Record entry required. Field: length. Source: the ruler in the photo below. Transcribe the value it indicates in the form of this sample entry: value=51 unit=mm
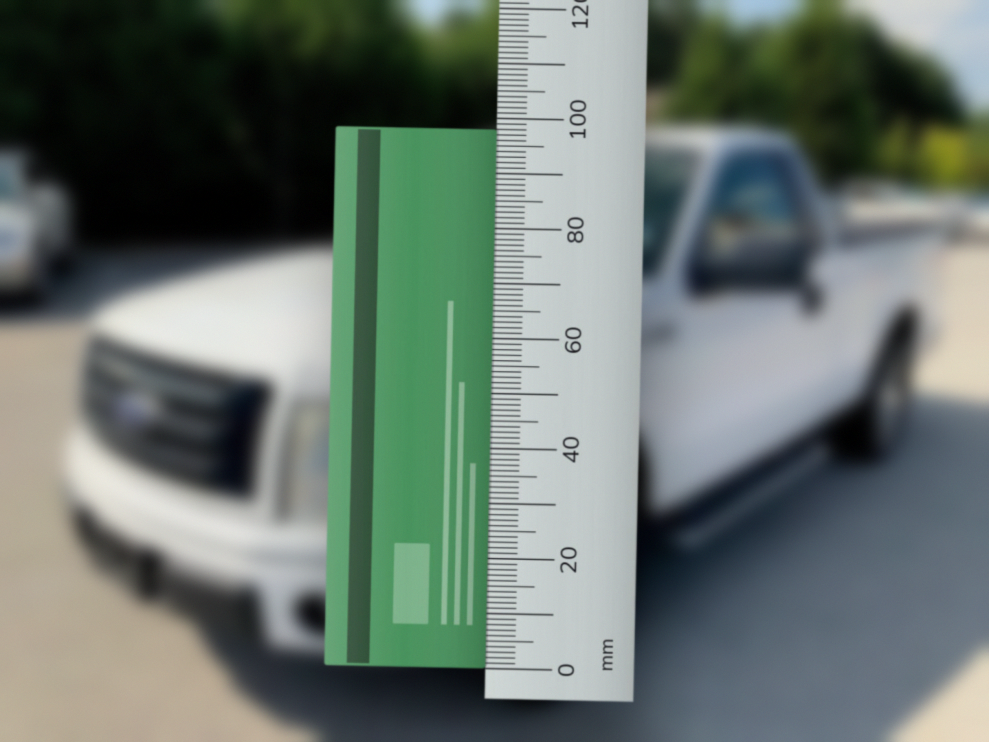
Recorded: value=98 unit=mm
